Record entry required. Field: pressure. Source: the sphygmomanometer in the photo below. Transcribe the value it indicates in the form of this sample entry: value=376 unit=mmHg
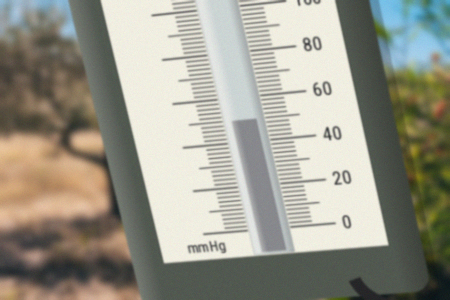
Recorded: value=50 unit=mmHg
